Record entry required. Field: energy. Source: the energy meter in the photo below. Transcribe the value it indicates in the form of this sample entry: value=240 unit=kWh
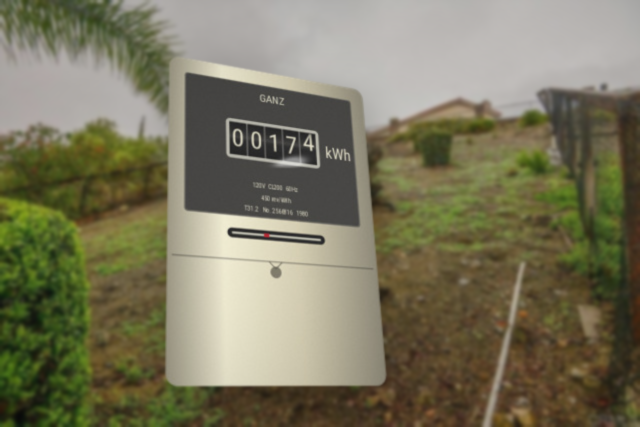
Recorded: value=174 unit=kWh
